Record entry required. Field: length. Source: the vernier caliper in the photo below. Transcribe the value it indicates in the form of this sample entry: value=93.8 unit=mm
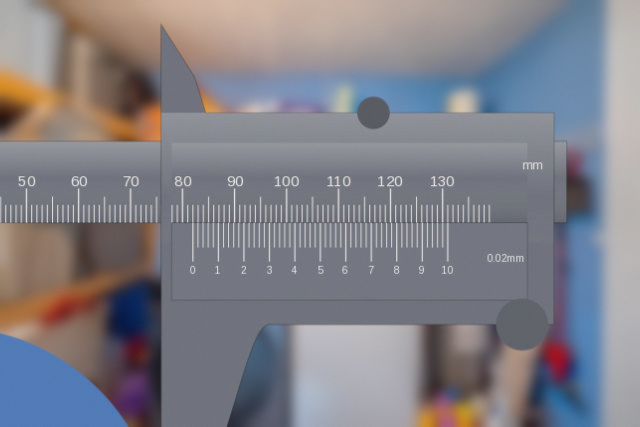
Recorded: value=82.0 unit=mm
